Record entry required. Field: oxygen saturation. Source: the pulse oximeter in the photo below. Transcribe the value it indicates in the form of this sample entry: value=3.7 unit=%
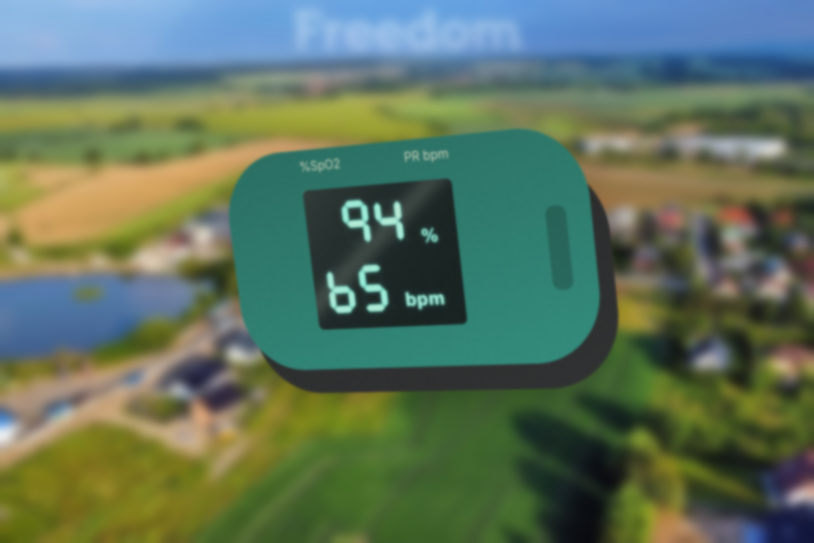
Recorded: value=94 unit=%
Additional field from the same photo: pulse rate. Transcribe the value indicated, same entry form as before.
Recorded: value=65 unit=bpm
